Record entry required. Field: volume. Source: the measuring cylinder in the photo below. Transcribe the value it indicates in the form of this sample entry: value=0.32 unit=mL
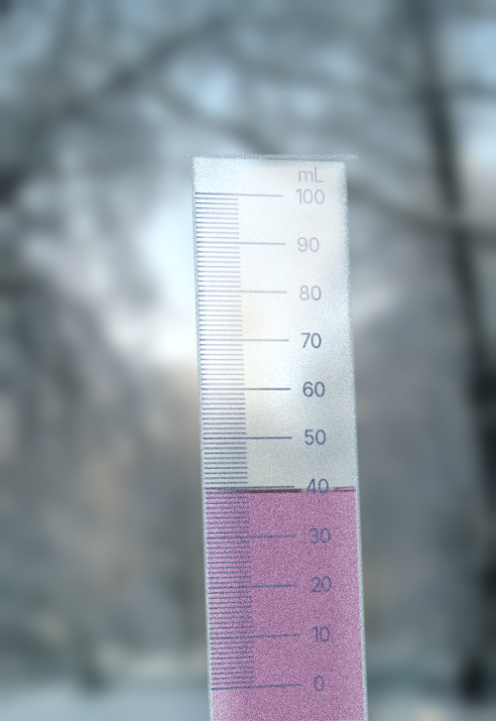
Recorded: value=39 unit=mL
